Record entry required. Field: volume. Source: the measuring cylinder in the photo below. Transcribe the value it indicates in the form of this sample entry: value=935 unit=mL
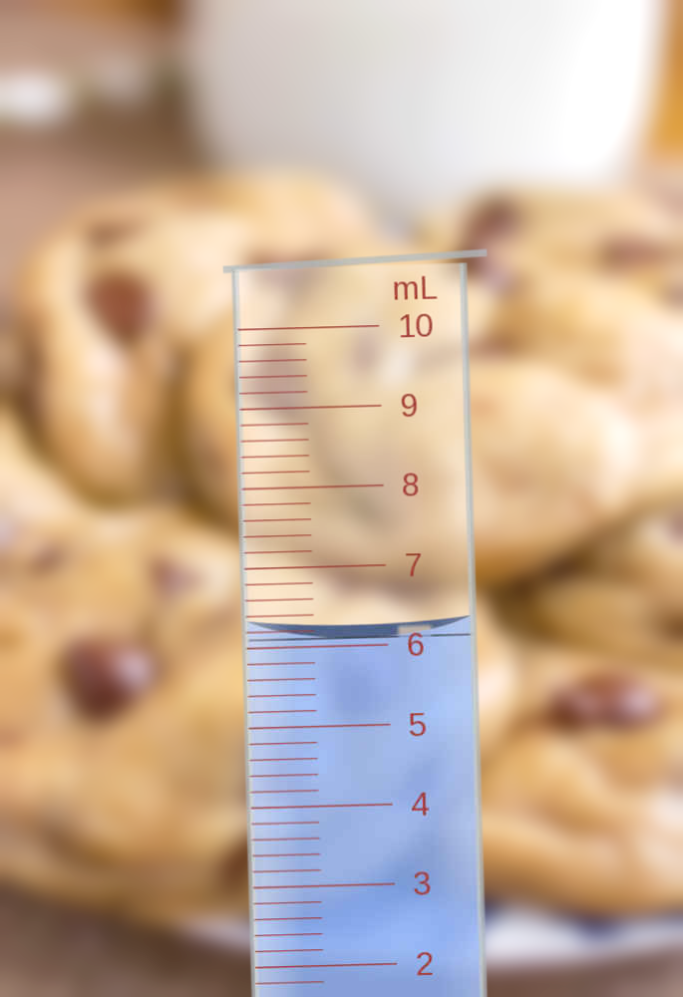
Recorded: value=6.1 unit=mL
